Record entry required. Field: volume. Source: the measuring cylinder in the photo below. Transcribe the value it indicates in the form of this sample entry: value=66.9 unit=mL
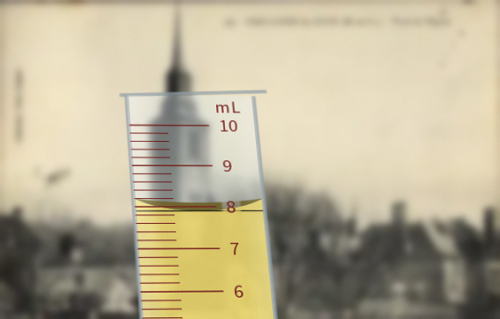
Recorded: value=7.9 unit=mL
